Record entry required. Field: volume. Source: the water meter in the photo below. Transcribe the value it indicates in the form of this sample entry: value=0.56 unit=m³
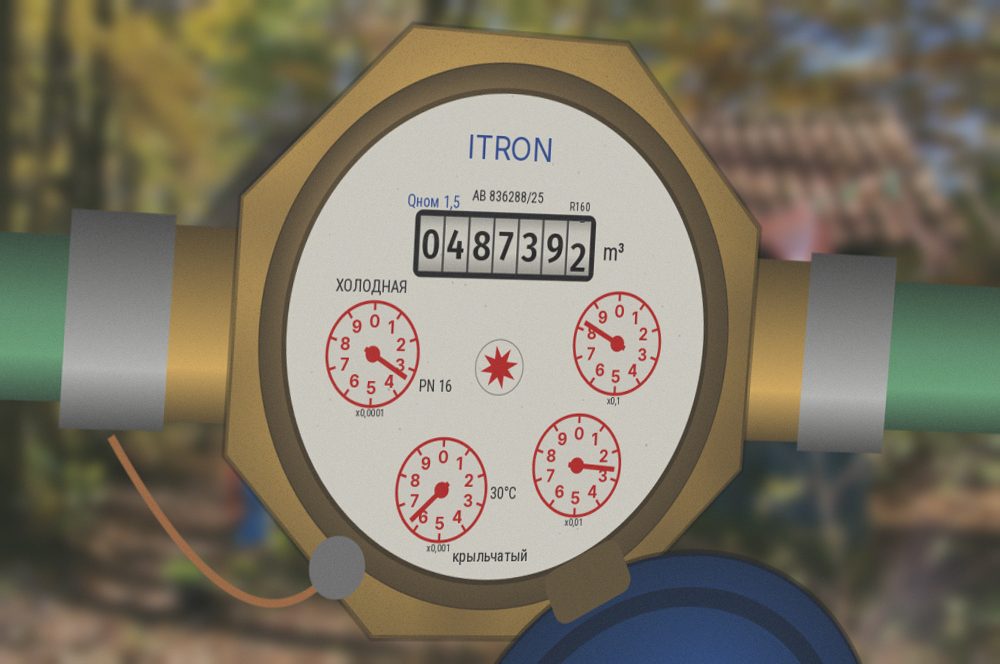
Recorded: value=487391.8263 unit=m³
